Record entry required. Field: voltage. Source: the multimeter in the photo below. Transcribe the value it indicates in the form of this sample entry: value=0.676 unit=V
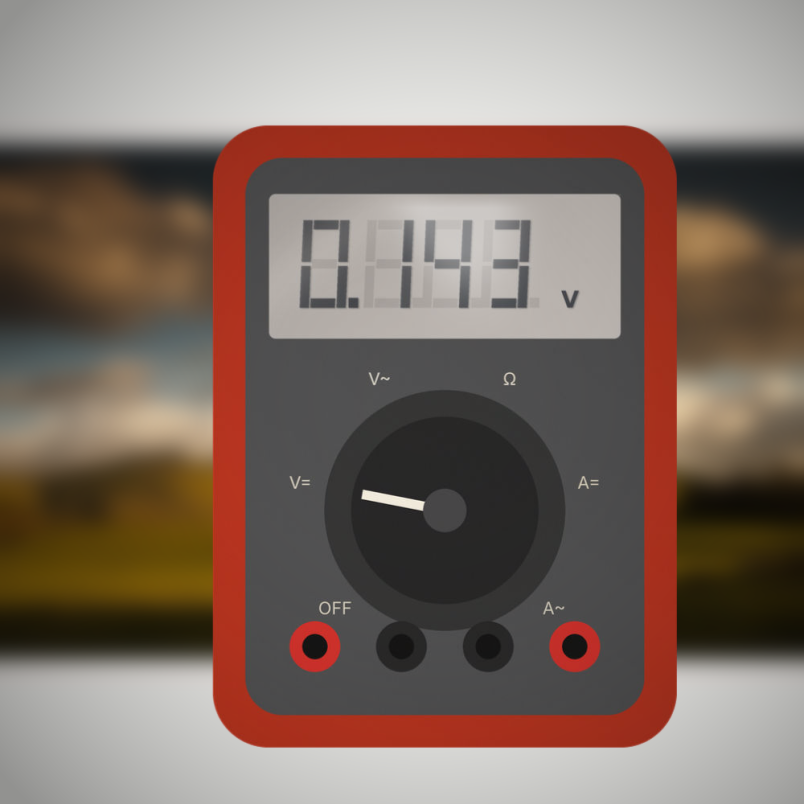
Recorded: value=0.143 unit=V
